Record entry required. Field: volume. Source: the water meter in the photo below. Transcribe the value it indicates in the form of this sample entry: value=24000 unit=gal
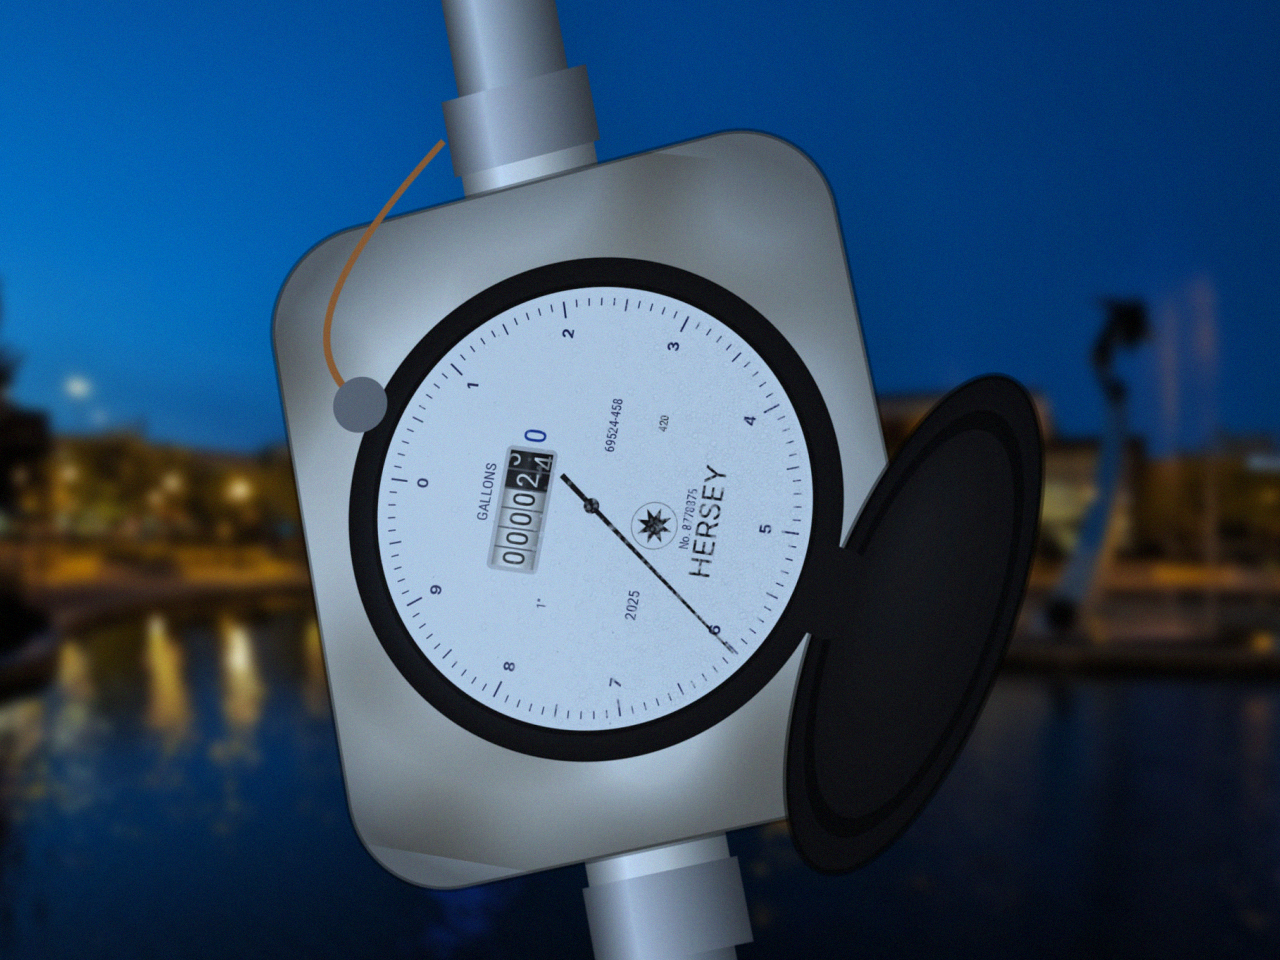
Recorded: value=236.0 unit=gal
